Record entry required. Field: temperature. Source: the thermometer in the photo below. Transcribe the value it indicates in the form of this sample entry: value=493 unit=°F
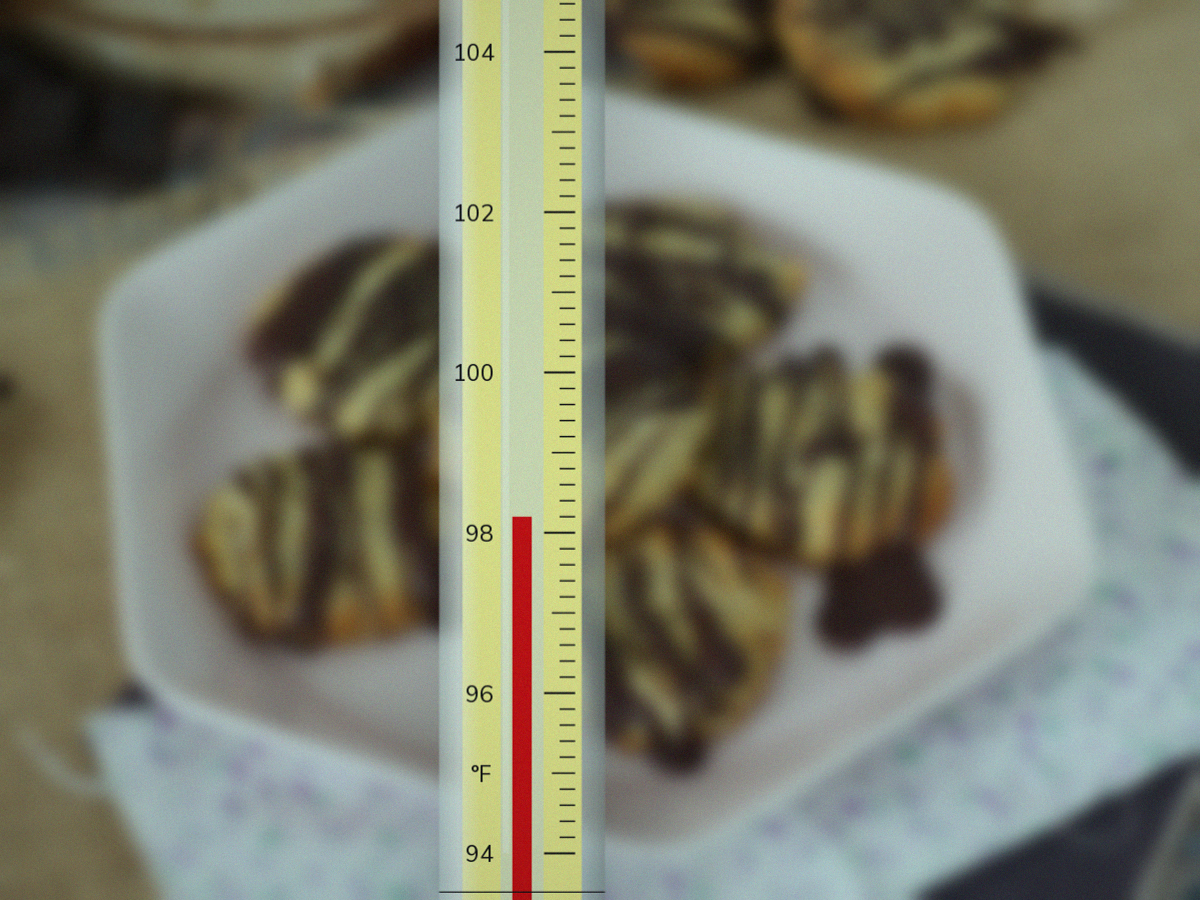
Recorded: value=98.2 unit=°F
